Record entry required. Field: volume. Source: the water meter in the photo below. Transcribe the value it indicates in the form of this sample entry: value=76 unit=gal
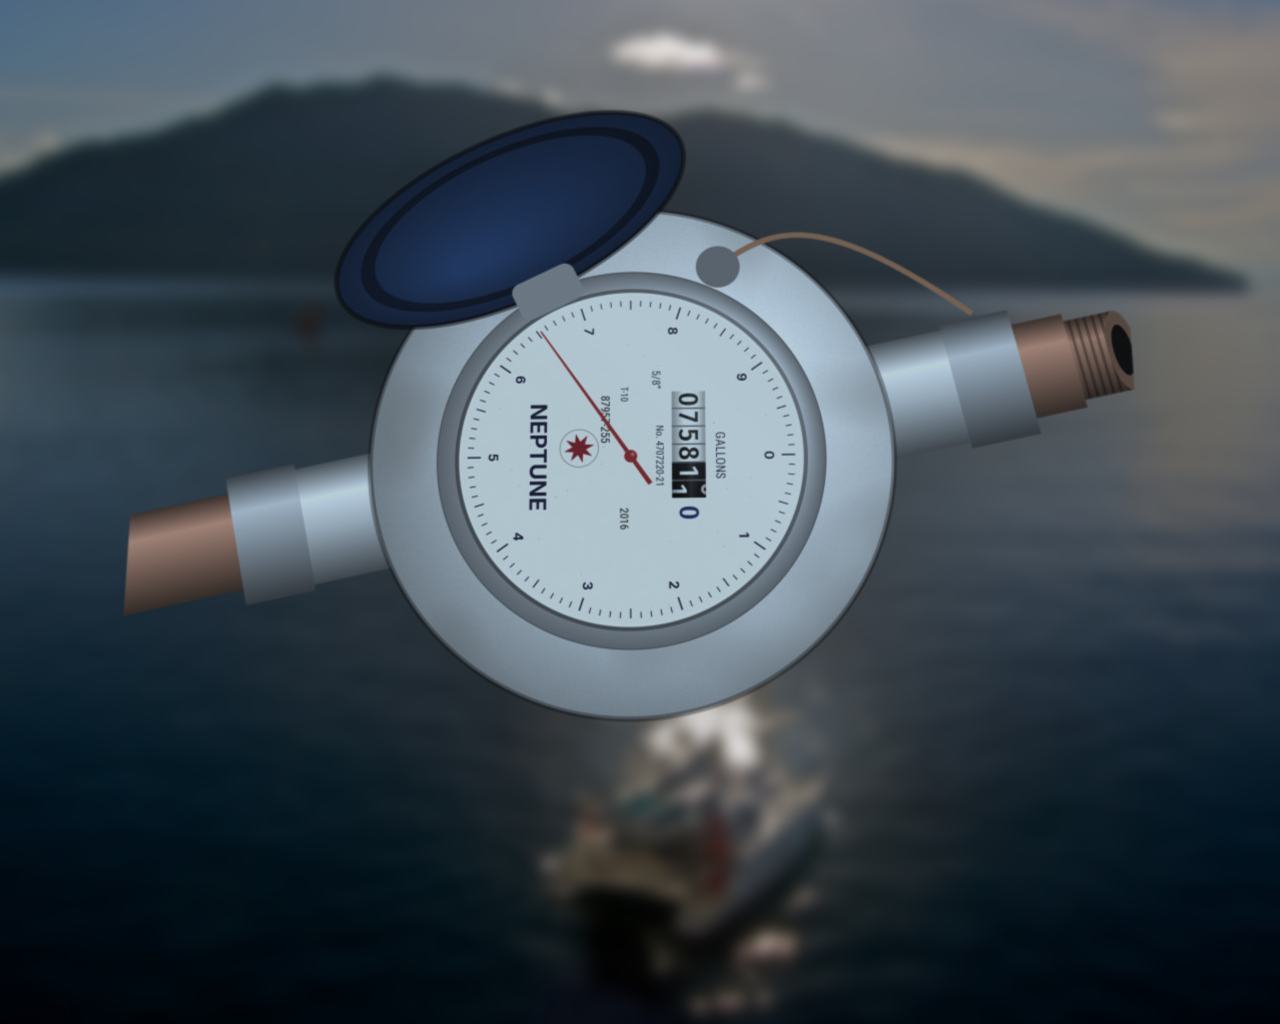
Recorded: value=758106.5 unit=gal
